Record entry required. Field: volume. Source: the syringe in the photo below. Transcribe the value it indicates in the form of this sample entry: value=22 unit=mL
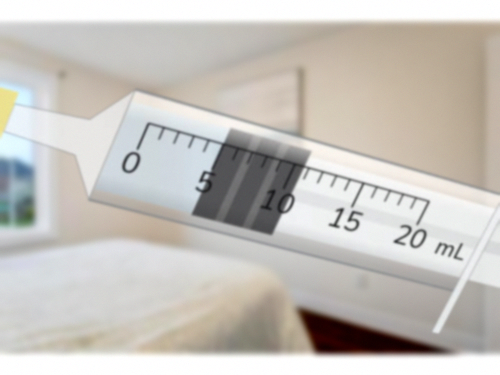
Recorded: value=5 unit=mL
